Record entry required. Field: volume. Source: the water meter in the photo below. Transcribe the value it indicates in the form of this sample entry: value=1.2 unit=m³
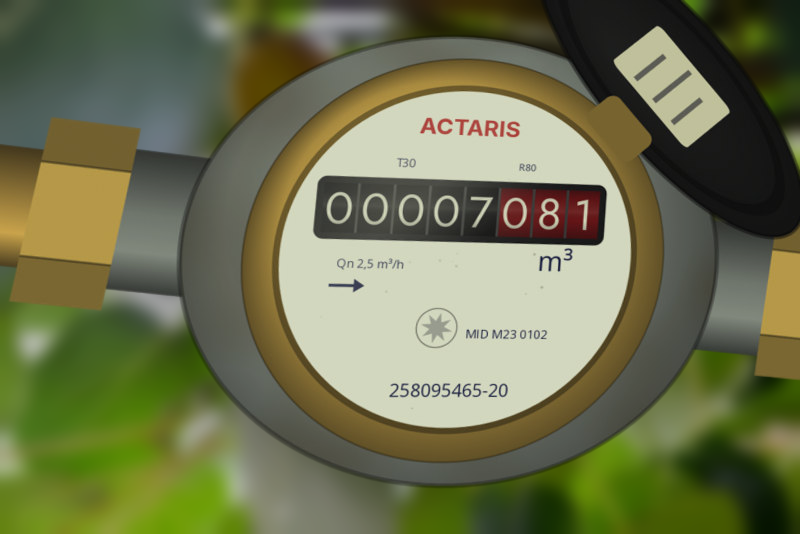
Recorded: value=7.081 unit=m³
